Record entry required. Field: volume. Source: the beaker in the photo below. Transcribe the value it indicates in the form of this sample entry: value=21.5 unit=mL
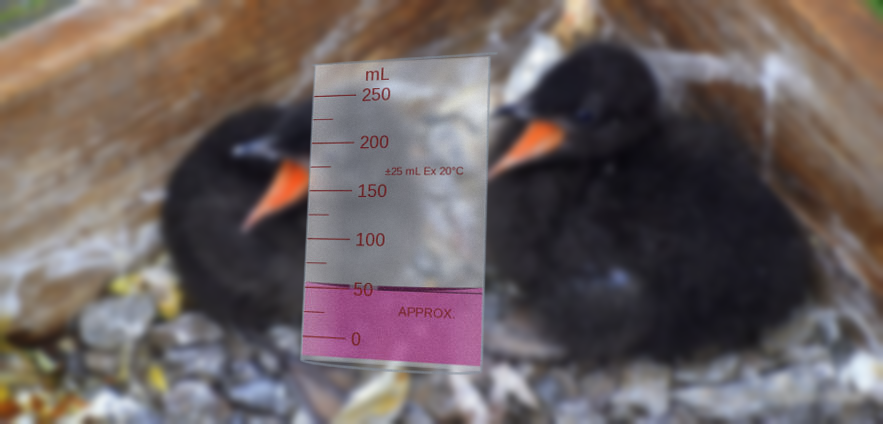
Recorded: value=50 unit=mL
